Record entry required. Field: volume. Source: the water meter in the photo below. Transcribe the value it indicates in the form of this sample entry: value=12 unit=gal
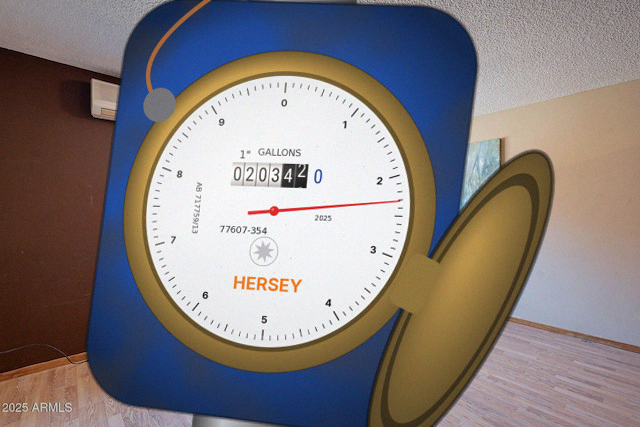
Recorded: value=203422.3 unit=gal
